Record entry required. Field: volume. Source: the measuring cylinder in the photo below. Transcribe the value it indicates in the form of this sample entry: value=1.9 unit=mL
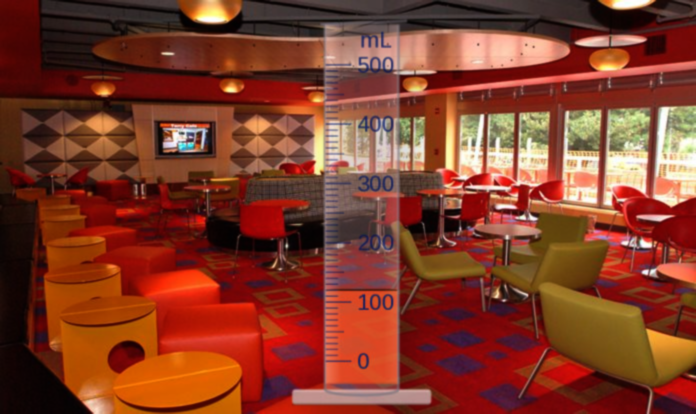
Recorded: value=120 unit=mL
